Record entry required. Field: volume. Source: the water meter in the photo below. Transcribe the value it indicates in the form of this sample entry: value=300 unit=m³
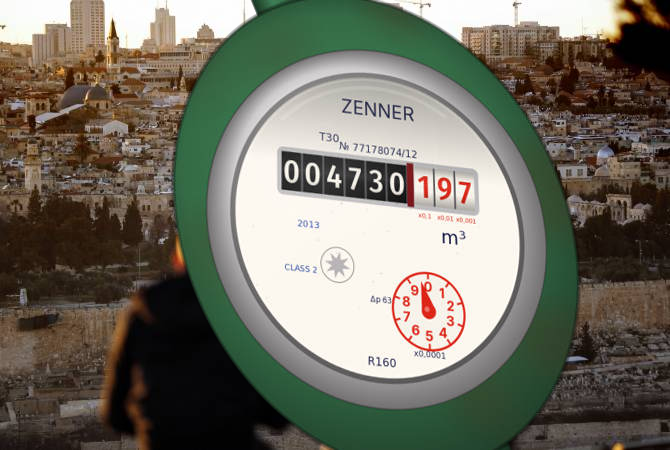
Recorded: value=4730.1969 unit=m³
